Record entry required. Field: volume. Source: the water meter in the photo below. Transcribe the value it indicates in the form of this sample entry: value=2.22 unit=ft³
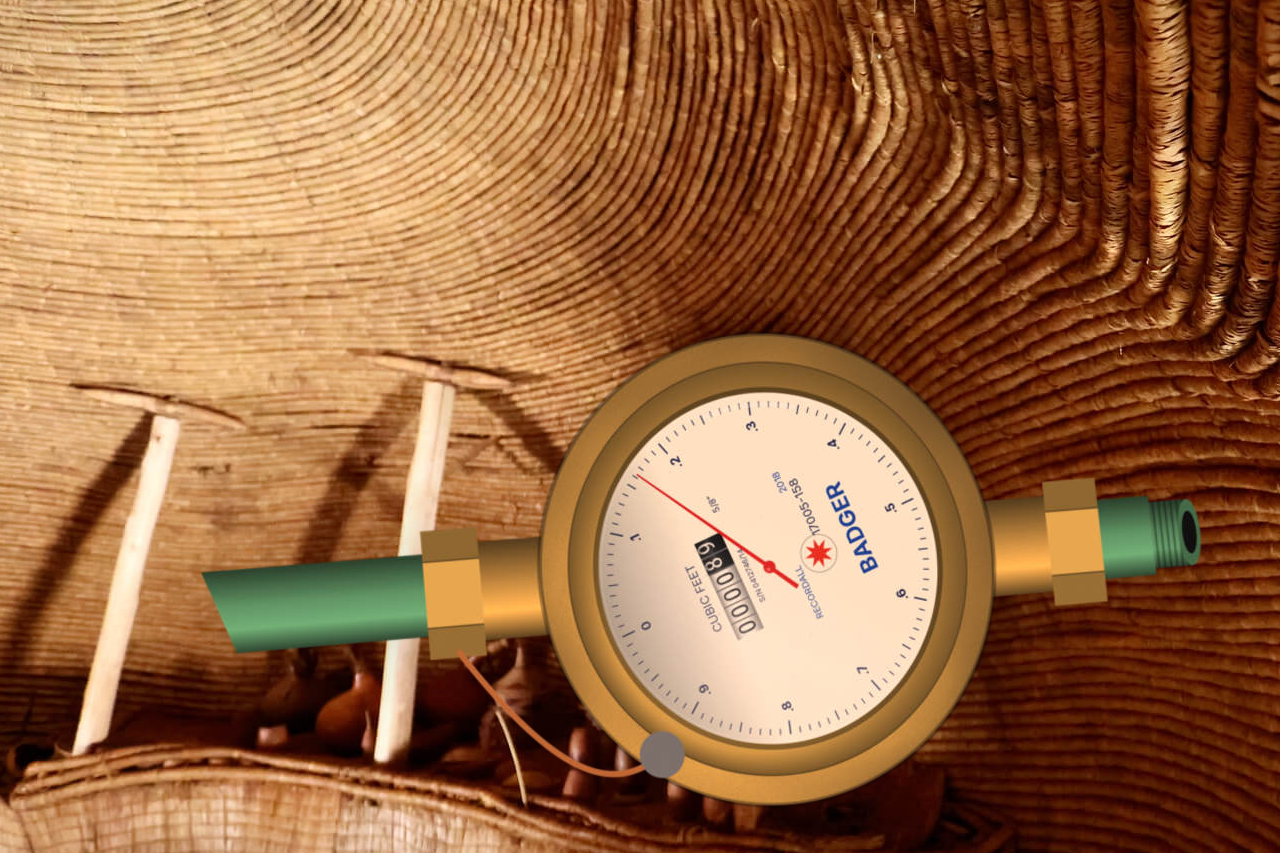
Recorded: value=89.16 unit=ft³
